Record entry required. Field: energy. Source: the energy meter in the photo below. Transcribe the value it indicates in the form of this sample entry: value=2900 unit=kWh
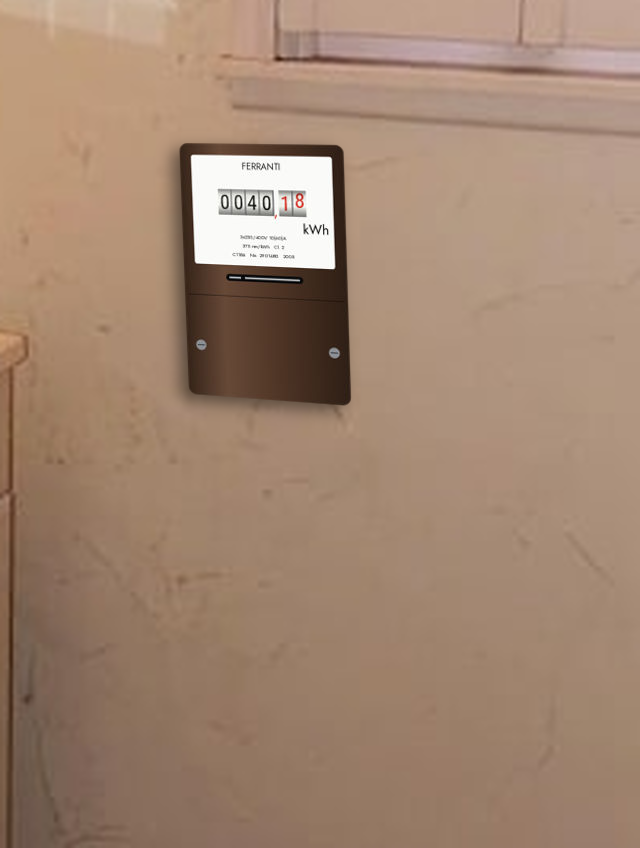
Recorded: value=40.18 unit=kWh
